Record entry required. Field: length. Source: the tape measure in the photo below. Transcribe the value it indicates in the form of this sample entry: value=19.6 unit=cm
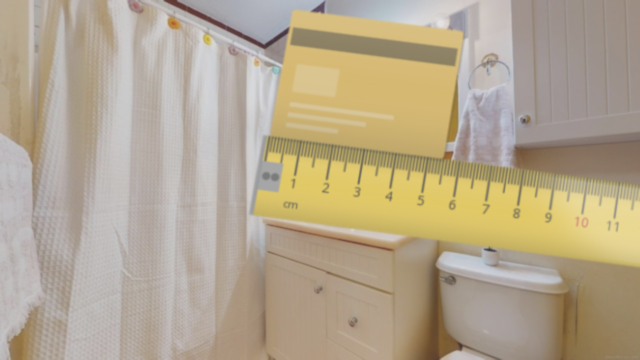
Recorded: value=5.5 unit=cm
